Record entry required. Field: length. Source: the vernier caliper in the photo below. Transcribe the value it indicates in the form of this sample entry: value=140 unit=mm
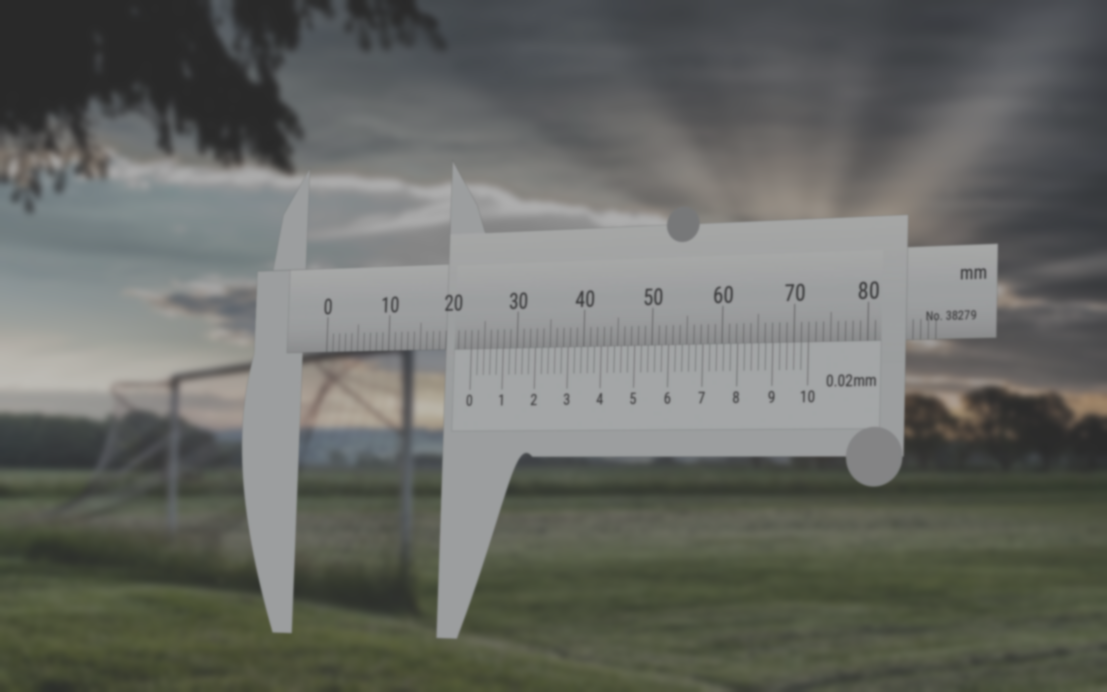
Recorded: value=23.0 unit=mm
